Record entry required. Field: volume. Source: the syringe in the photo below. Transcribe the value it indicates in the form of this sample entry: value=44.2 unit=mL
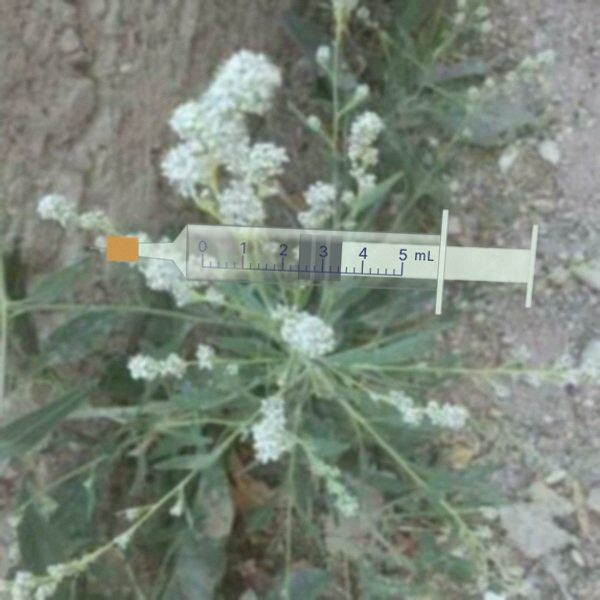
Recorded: value=2.4 unit=mL
